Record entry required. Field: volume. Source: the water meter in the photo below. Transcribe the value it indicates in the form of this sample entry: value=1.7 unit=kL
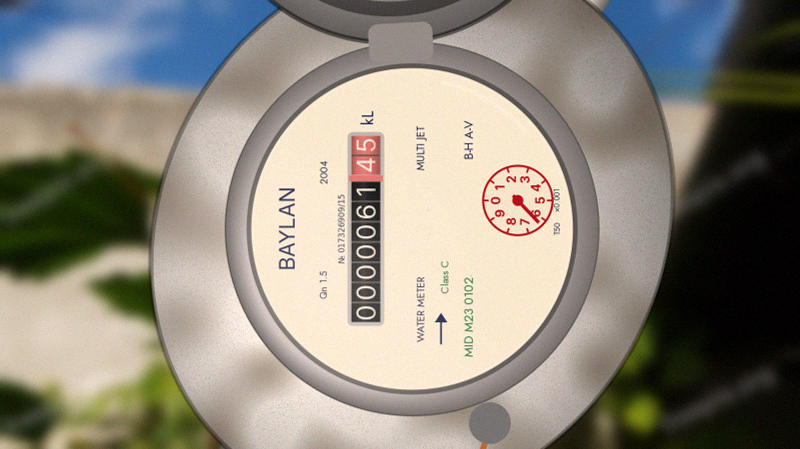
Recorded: value=61.456 unit=kL
